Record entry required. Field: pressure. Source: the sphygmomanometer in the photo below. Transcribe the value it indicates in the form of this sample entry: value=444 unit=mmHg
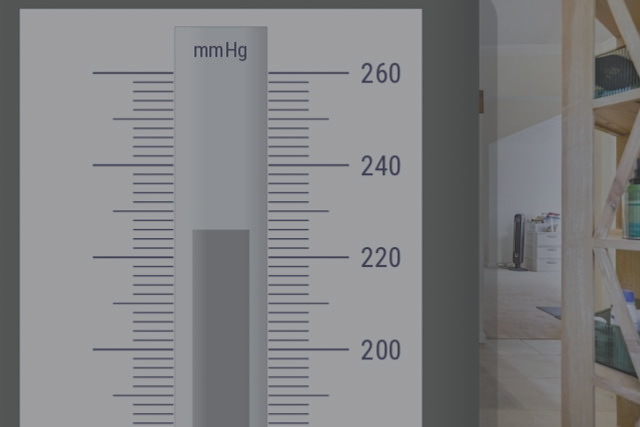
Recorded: value=226 unit=mmHg
